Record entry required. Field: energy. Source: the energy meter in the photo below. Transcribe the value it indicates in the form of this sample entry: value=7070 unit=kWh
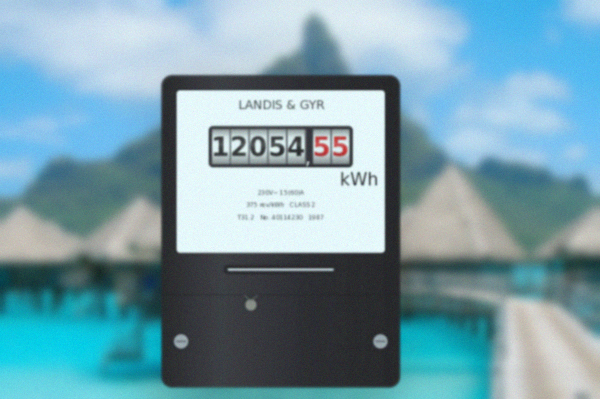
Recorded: value=12054.55 unit=kWh
